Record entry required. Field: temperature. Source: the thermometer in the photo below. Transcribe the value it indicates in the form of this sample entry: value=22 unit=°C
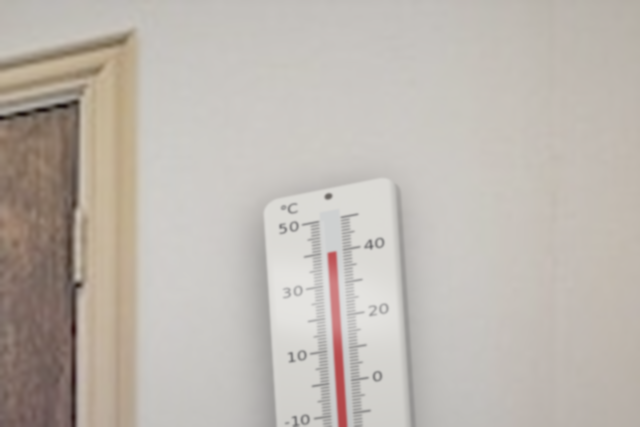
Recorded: value=40 unit=°C
